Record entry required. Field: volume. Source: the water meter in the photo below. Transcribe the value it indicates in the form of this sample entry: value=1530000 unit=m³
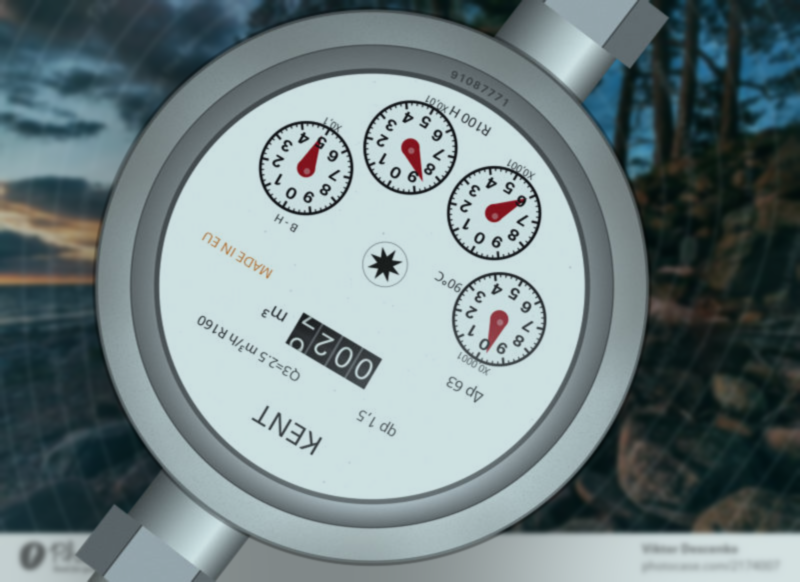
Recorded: value=26.4859 unit=m³
